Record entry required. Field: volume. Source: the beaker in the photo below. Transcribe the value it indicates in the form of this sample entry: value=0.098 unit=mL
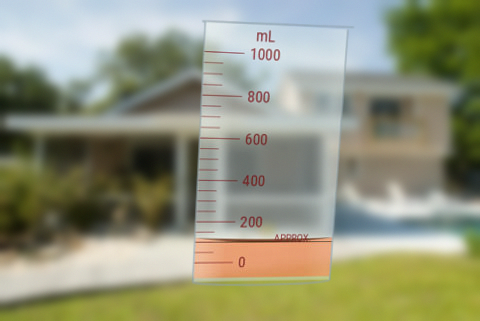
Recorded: value=100 unit=mL
